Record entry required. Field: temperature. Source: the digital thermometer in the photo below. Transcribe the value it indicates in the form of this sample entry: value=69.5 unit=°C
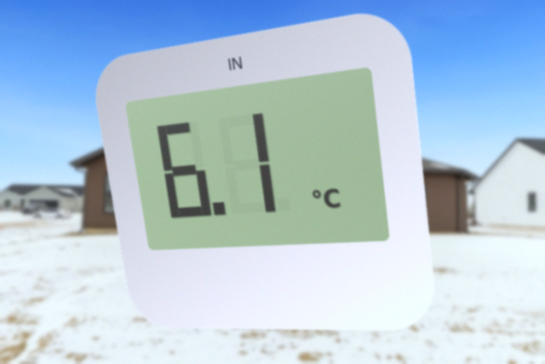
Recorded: value=6.1 unit=°C
